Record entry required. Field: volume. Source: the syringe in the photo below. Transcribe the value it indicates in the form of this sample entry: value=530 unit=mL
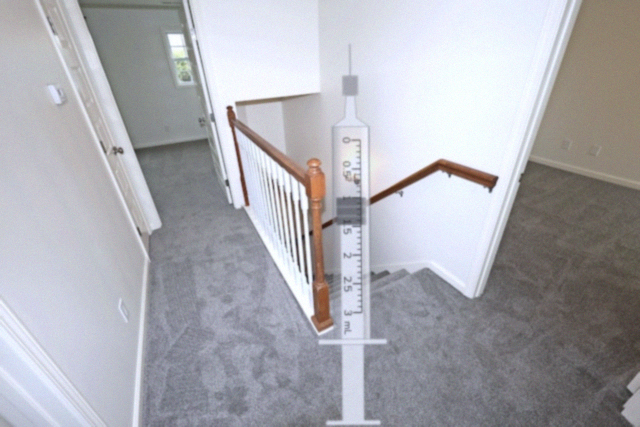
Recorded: value=1 unit=mL
